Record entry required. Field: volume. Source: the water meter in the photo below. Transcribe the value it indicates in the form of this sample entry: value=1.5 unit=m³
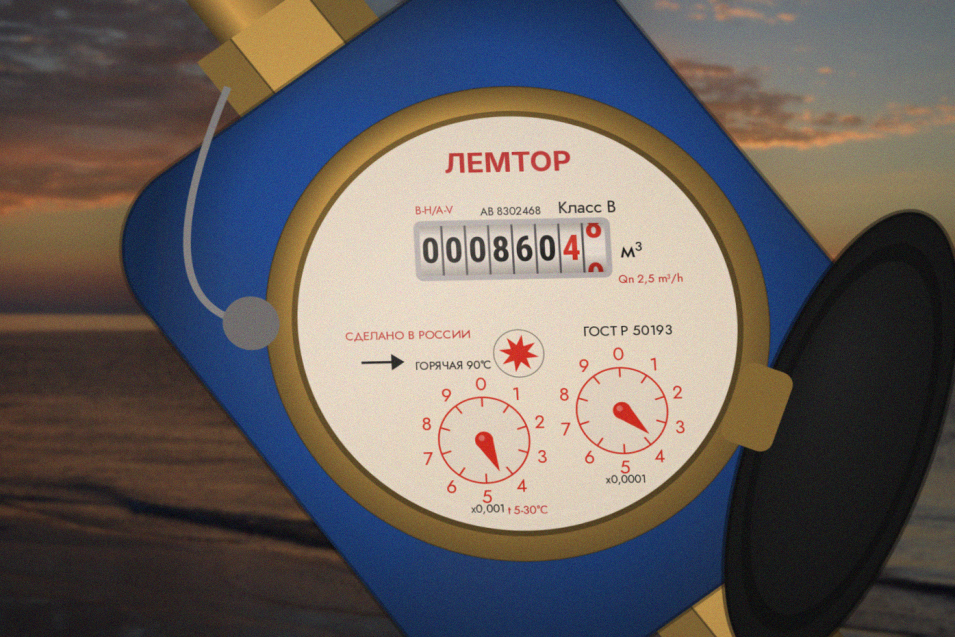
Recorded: value=860.4843 unit=m³
